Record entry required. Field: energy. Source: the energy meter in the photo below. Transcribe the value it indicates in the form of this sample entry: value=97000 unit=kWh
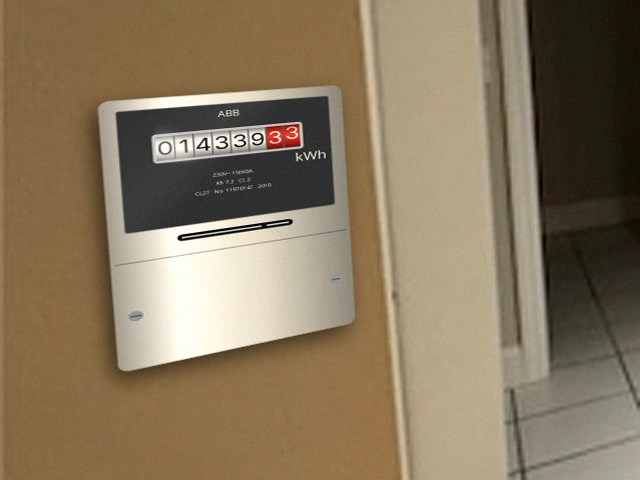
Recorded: value=14339.33 unit=kWh
